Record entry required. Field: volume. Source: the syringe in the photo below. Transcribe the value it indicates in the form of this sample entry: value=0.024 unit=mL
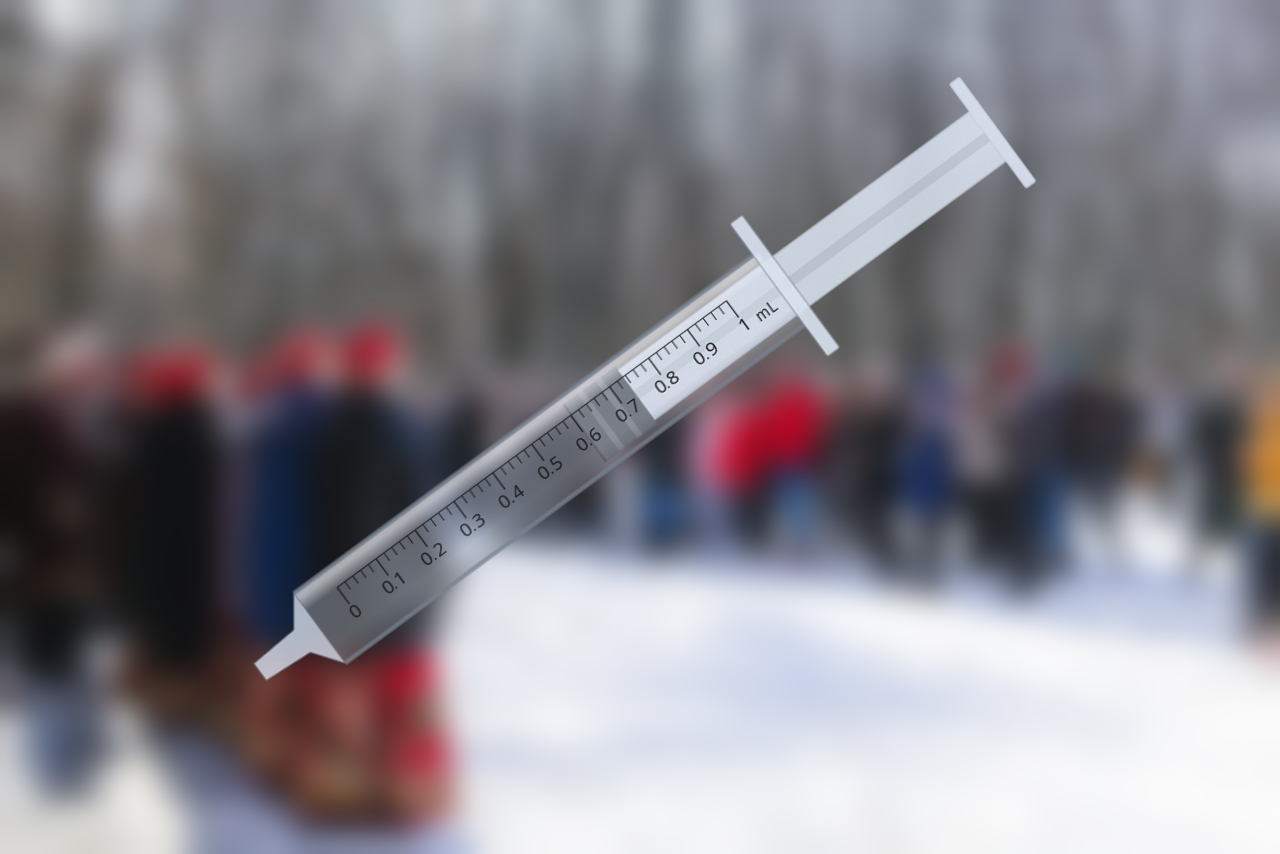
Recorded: value=0.6 unit=mL
